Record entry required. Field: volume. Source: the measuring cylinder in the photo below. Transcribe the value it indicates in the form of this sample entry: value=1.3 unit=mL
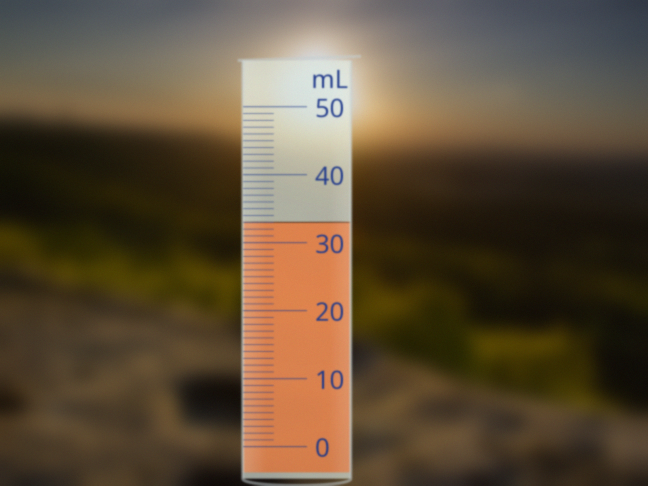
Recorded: value=33 unit=mL
